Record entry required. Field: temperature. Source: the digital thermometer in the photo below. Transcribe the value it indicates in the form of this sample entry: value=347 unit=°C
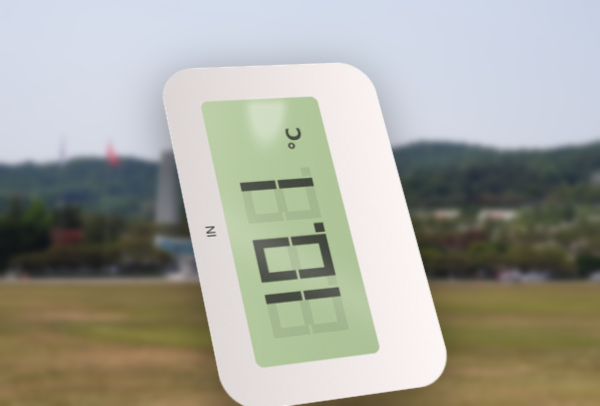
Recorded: value=10.1 unit=°C
